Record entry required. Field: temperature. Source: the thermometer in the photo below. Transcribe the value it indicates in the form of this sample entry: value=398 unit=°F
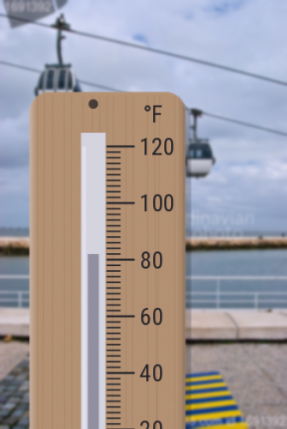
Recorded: value=82 unit=°F
